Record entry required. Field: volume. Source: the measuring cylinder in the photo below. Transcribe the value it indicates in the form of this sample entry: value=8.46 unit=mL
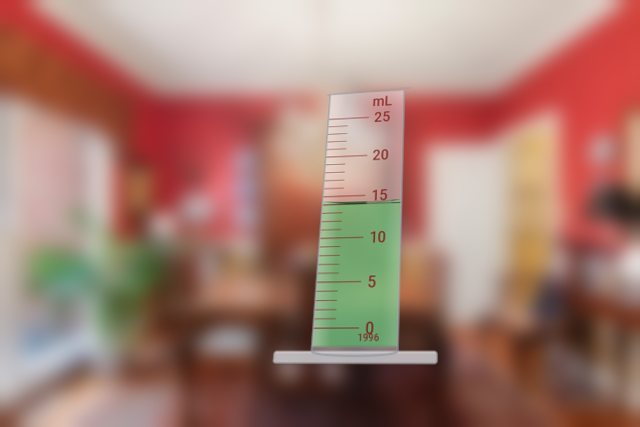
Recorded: value=14 unit=mL
